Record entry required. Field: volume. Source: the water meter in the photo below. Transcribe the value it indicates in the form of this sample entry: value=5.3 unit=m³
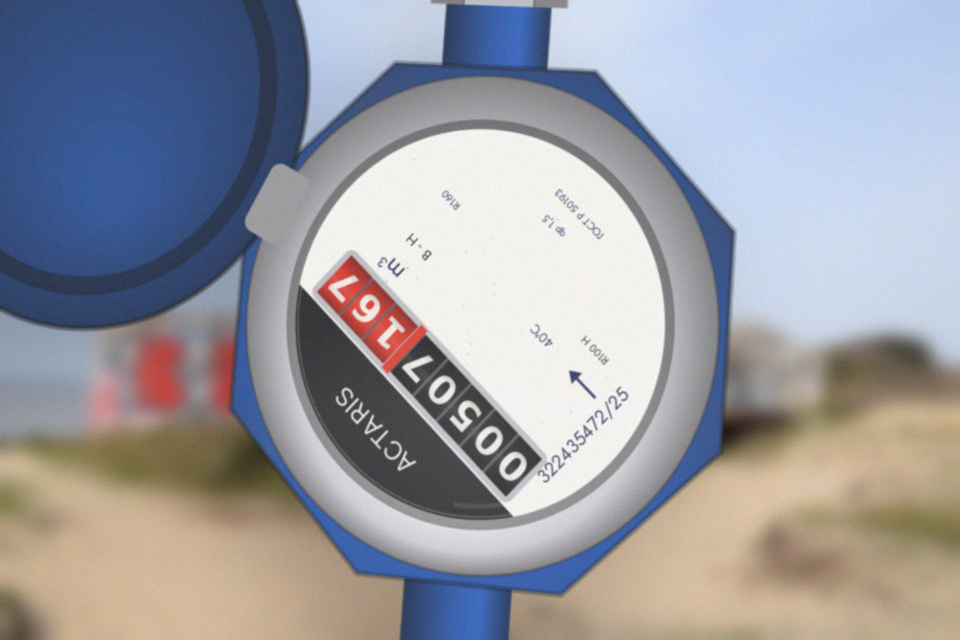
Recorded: value=507.167 unit=m³
